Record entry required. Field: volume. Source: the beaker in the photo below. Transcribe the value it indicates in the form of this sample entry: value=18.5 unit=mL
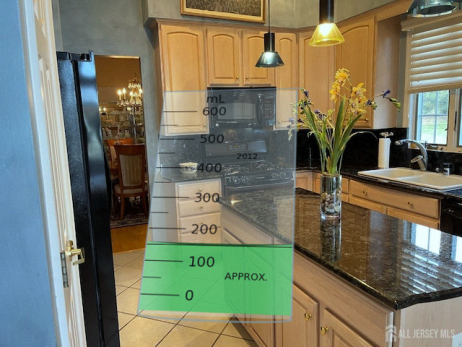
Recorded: value=150 unit=mL
